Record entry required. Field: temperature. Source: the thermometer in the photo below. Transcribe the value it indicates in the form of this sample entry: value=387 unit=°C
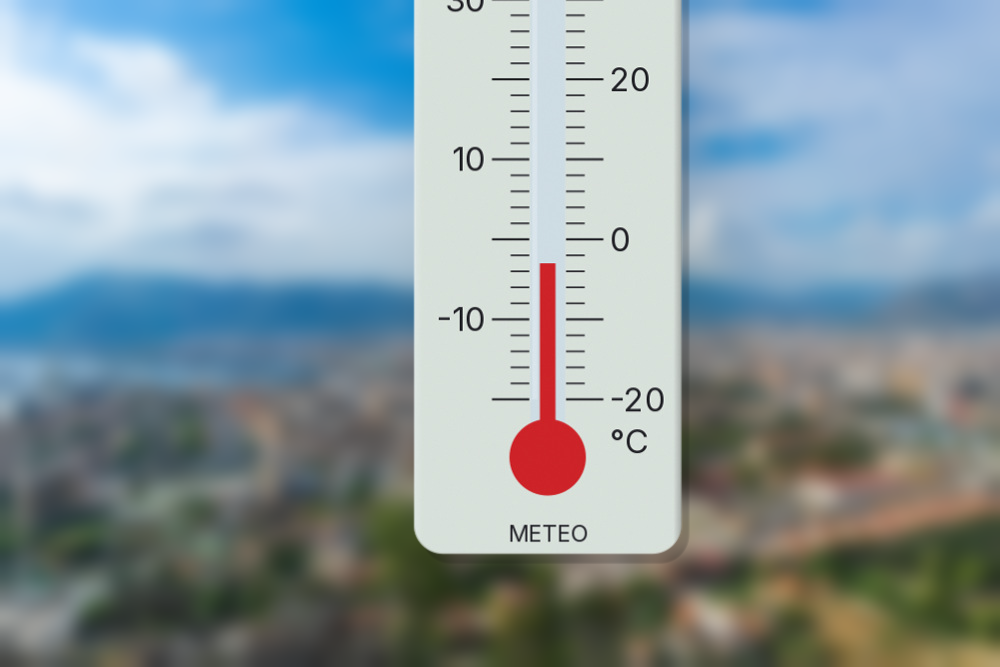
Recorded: value=-3 unit=°C
